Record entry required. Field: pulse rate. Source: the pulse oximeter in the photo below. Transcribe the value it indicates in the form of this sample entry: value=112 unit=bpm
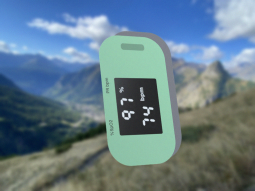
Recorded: value=74 unit=bpm
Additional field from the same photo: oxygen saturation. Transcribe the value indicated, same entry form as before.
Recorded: value=97 unit=%
